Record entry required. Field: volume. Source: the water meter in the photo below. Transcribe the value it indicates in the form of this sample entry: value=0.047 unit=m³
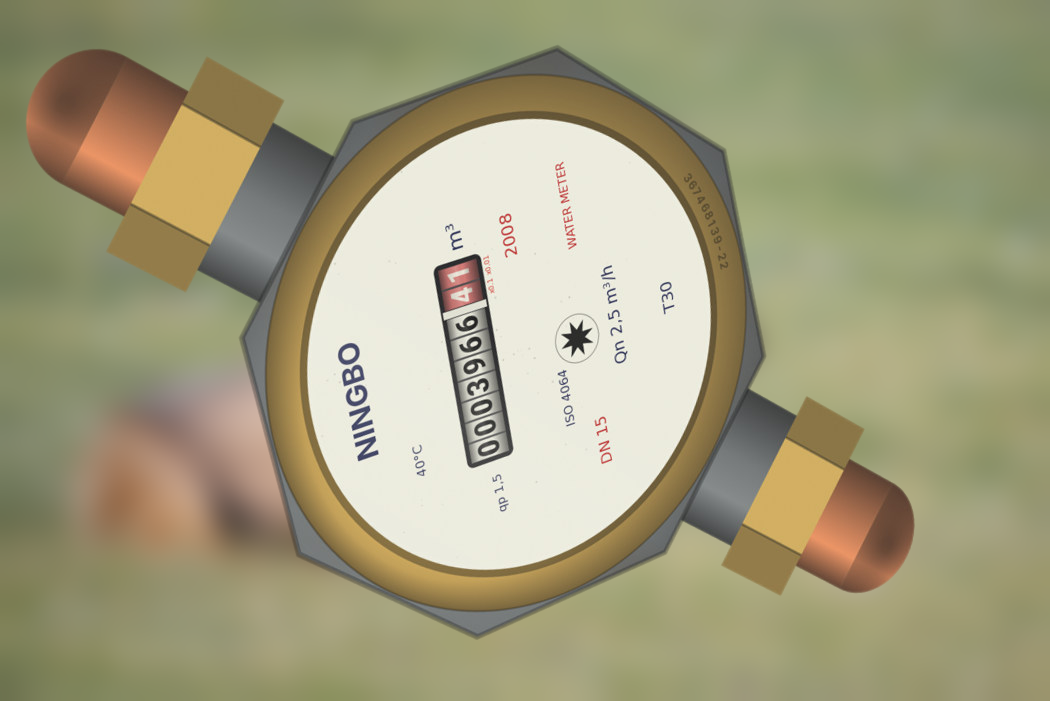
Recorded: value=3966.41 unit=m³
